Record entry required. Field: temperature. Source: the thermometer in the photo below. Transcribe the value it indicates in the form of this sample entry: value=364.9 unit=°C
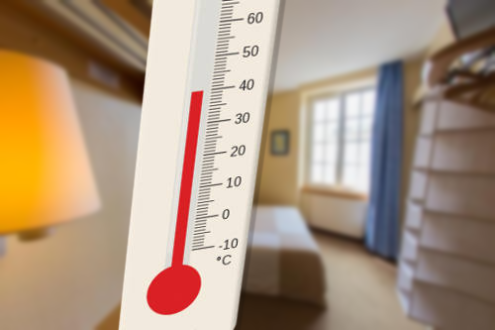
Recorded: value=40 unit=°C
